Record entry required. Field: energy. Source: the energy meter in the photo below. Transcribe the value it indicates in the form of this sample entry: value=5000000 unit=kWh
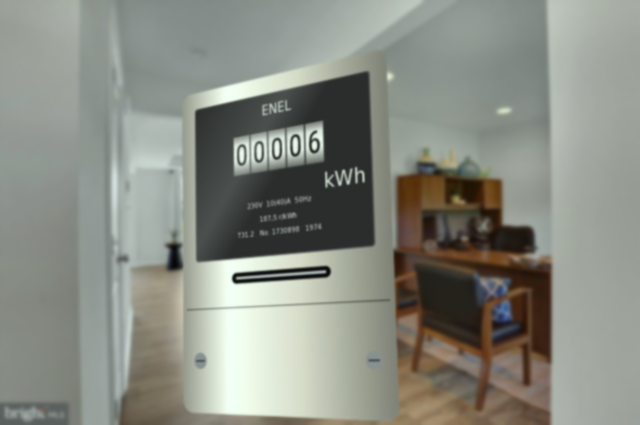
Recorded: value=6 unit=kWh
